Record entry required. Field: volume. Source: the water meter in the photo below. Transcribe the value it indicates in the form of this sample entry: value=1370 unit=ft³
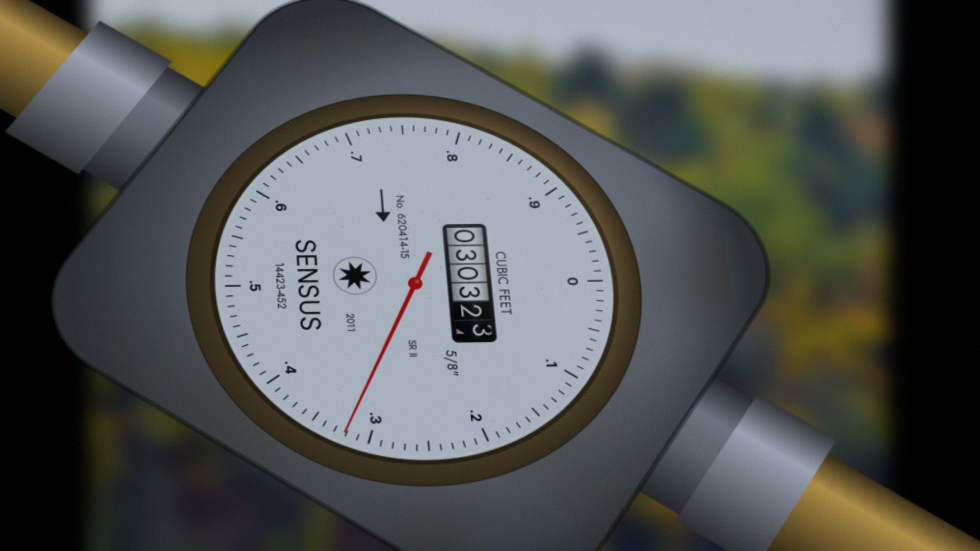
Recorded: value=30323.32 unit=ft³
